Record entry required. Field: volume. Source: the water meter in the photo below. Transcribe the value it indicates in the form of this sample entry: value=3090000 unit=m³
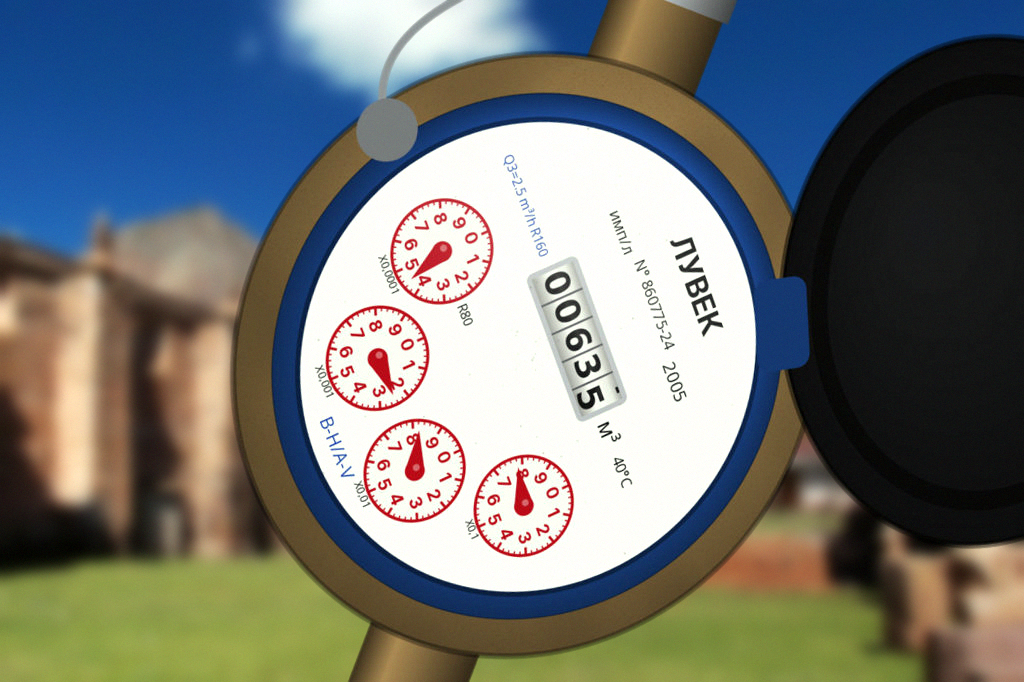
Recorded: value=634.7824 unit=m³
